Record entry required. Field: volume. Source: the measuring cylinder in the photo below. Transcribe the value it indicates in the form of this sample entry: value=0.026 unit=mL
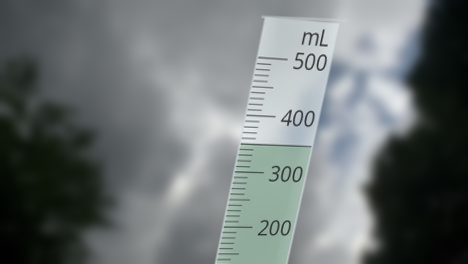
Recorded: value=350 unit=mL
